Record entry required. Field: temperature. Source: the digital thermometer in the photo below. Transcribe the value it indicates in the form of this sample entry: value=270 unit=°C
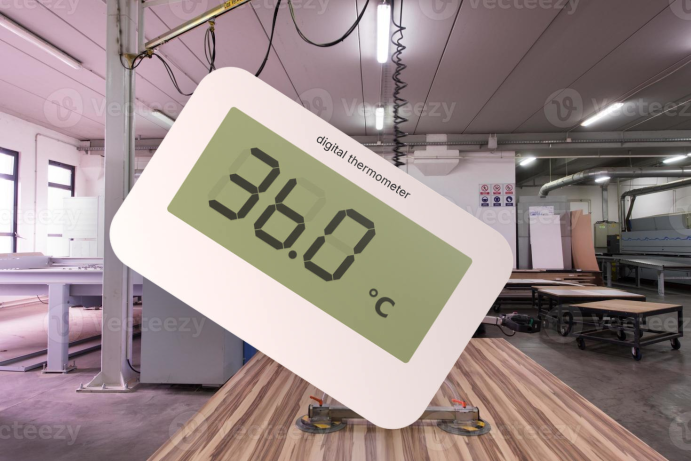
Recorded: value=36.0 unit=°C
